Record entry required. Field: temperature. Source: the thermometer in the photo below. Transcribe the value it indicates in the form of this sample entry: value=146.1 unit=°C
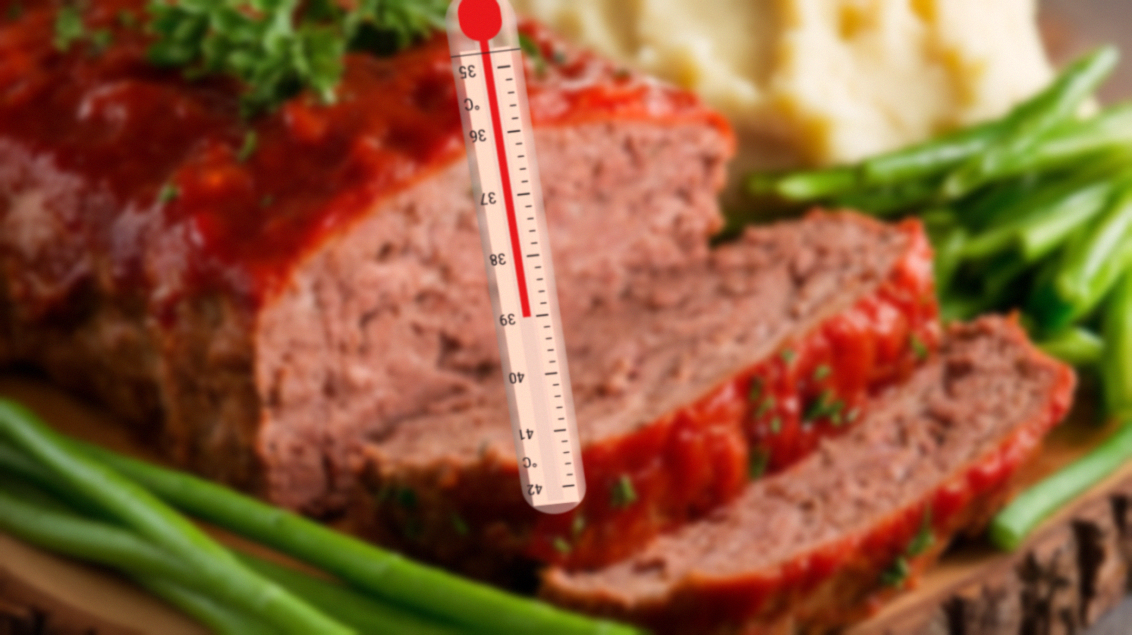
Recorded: value=39 unit=°C
